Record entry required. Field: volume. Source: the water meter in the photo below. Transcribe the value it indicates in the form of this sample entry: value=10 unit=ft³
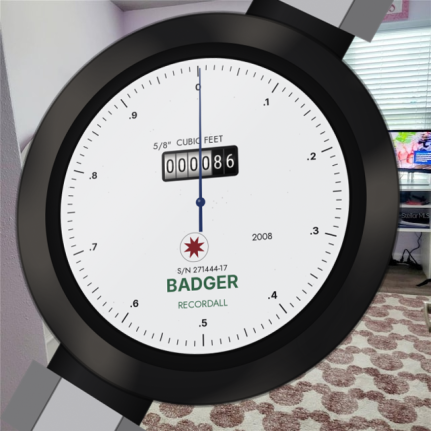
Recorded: value=86.00 unit=ft³
